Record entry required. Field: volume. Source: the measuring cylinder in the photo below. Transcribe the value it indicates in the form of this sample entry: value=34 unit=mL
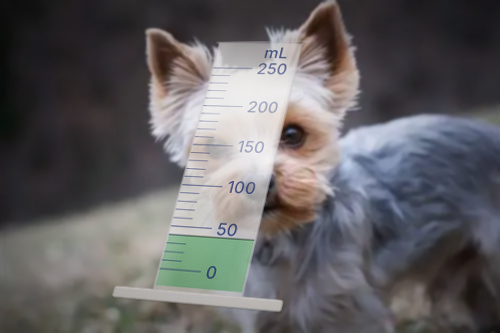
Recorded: value=40 unit=mL
